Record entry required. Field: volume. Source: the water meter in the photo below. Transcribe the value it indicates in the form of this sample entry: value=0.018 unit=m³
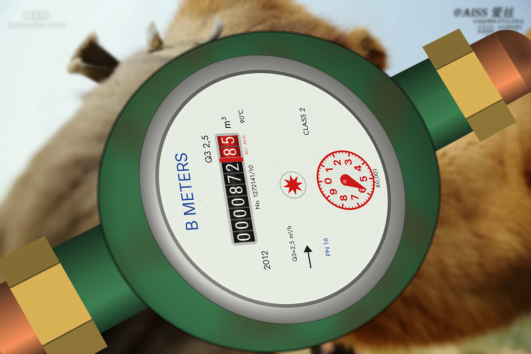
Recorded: value=872.855 unit=m³
